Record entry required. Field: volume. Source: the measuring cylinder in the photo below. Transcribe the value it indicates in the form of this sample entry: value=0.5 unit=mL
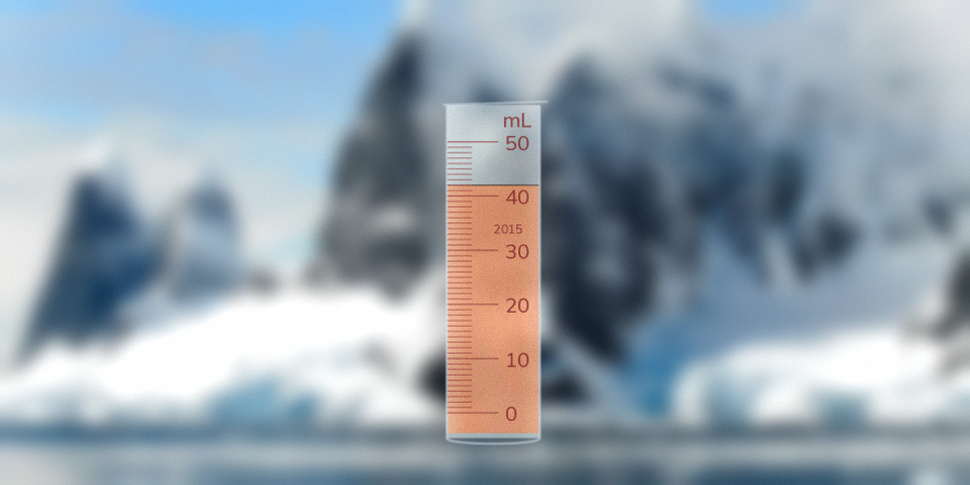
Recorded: value=42 unit=mL
